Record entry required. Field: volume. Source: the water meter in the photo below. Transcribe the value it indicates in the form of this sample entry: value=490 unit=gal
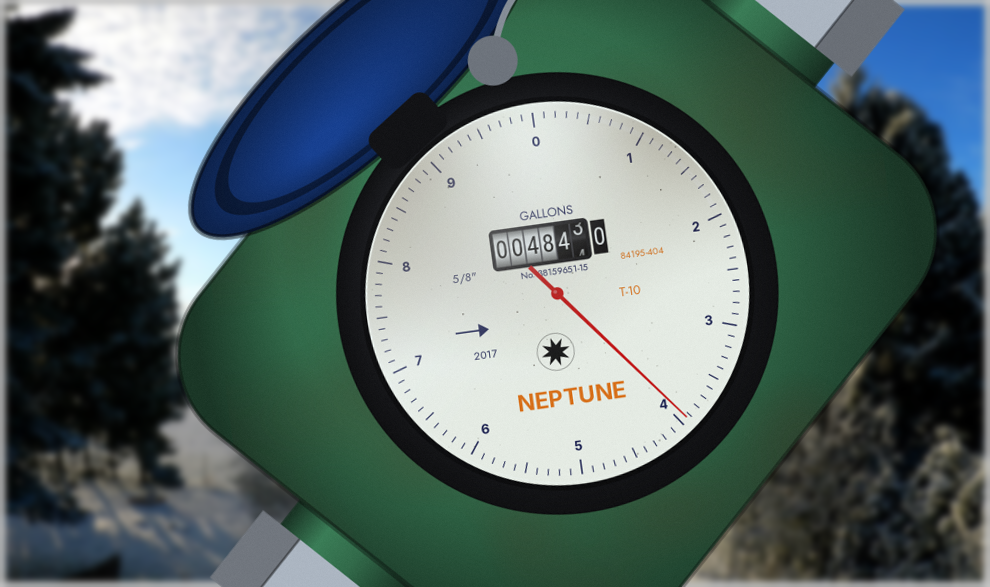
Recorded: value=48433.9 unit=gal
